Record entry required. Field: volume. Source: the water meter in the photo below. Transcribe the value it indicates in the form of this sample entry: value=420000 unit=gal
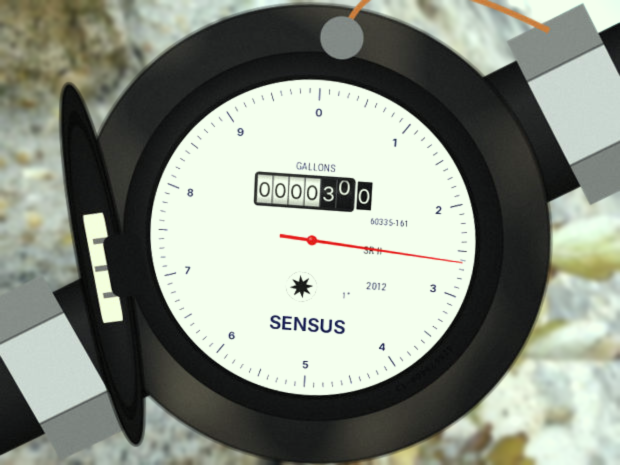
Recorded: value=302.6 unit=gal
